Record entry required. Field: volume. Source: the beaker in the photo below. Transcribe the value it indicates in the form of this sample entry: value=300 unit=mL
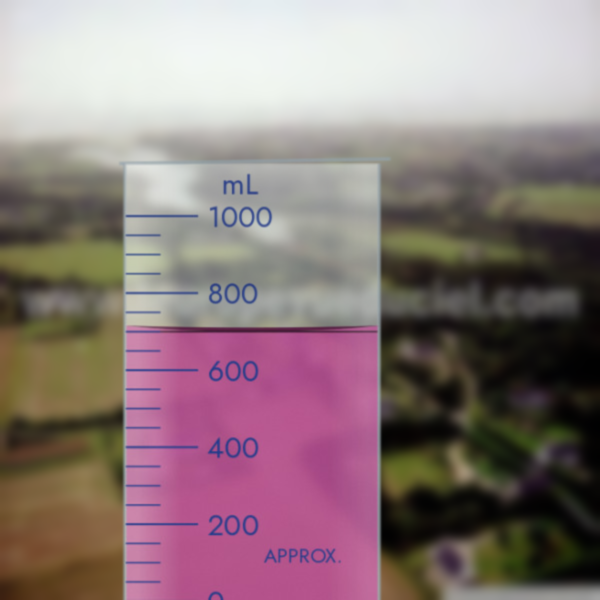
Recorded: value=700 unit=mL
